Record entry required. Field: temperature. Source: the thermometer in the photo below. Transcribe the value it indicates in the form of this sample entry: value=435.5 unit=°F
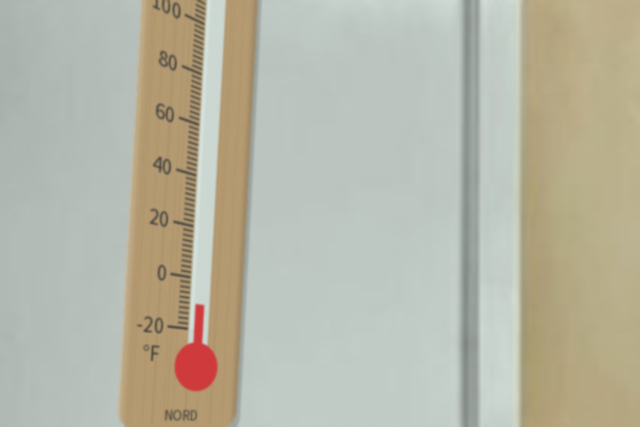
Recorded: value=-10 unit=°F
